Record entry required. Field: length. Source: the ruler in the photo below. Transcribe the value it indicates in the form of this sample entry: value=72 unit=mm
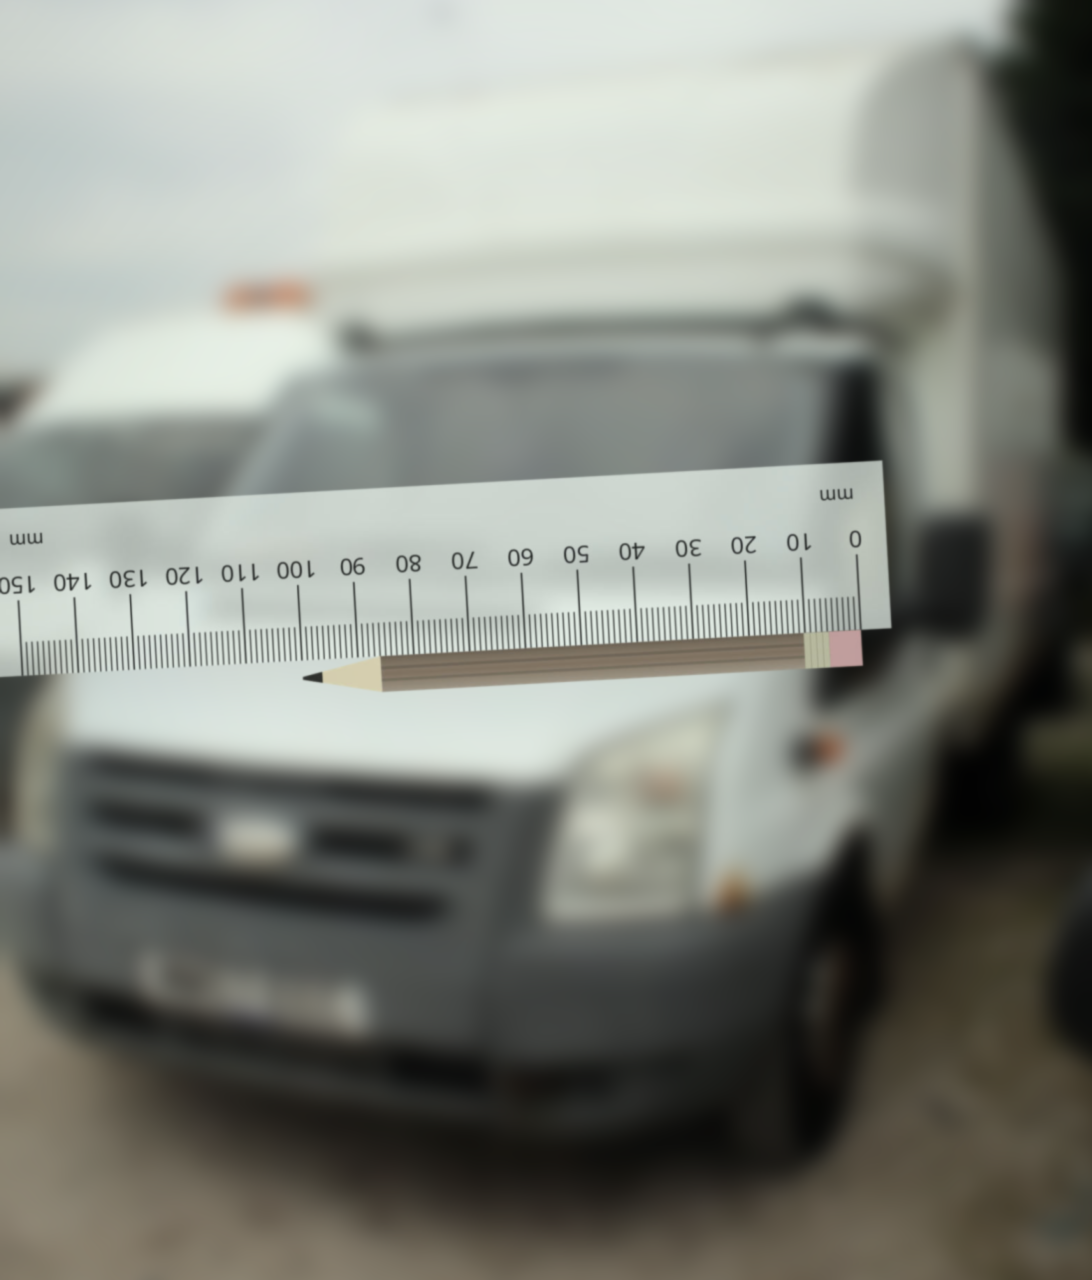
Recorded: value=100 unit=mm
